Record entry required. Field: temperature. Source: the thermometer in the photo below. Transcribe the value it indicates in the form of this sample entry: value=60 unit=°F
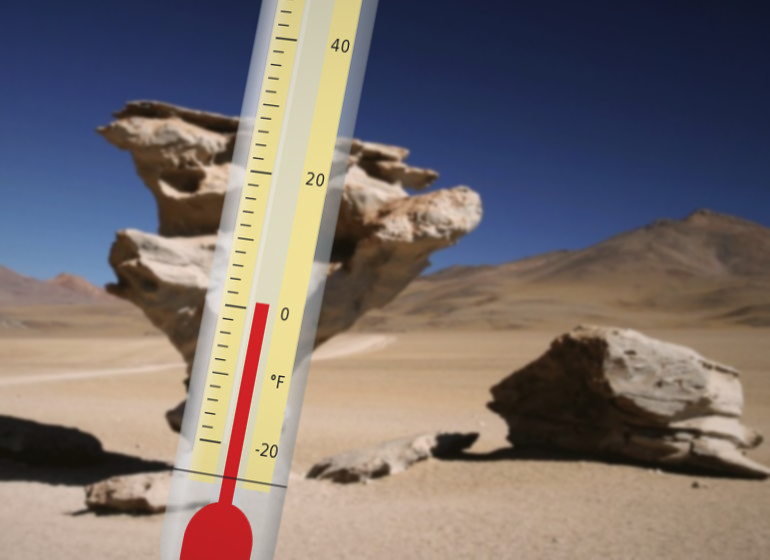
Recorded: value=1 unit=°F
